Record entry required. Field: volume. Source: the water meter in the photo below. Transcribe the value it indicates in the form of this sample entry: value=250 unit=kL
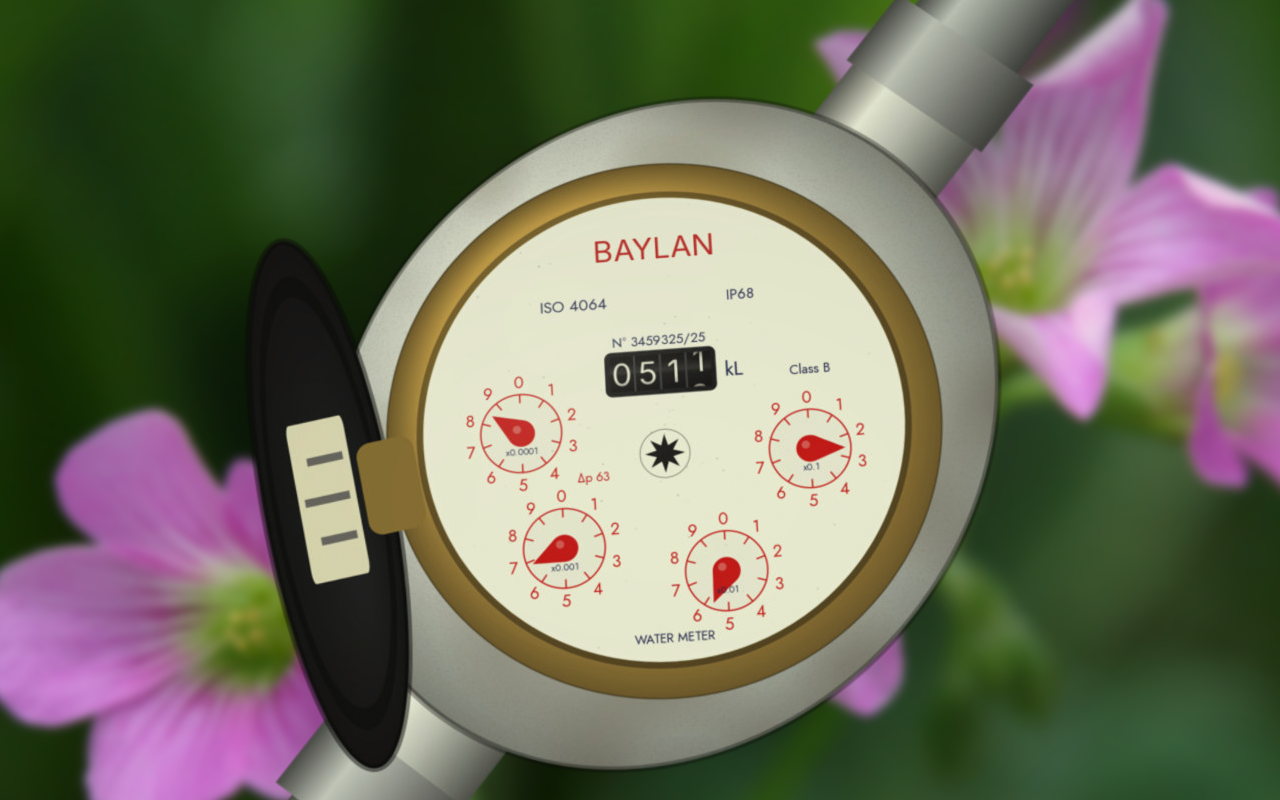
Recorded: value=511.2568 unit=kL
